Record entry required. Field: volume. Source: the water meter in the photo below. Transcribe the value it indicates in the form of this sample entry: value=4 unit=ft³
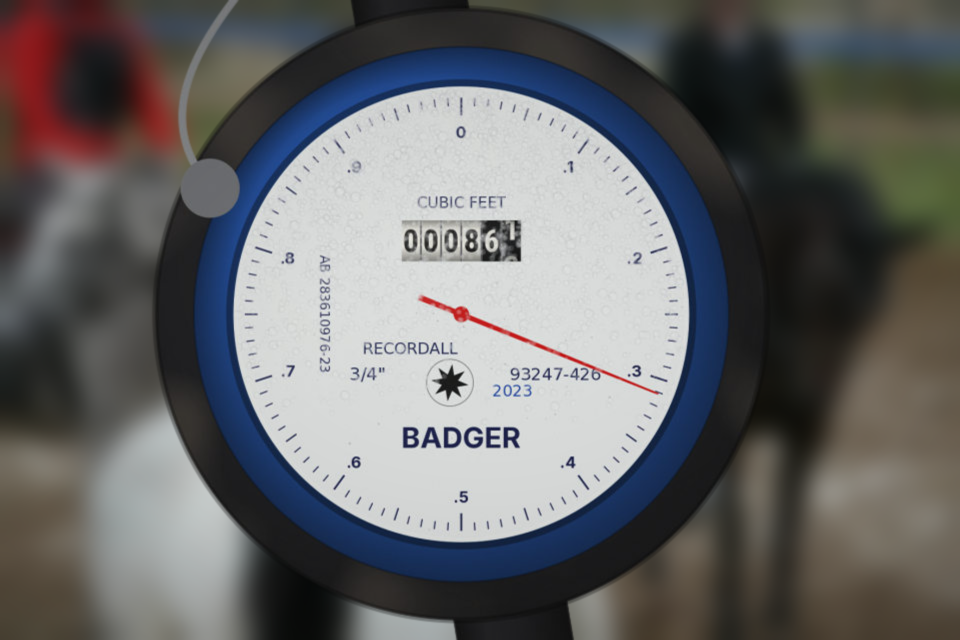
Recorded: value=861.31 unit=ft³
